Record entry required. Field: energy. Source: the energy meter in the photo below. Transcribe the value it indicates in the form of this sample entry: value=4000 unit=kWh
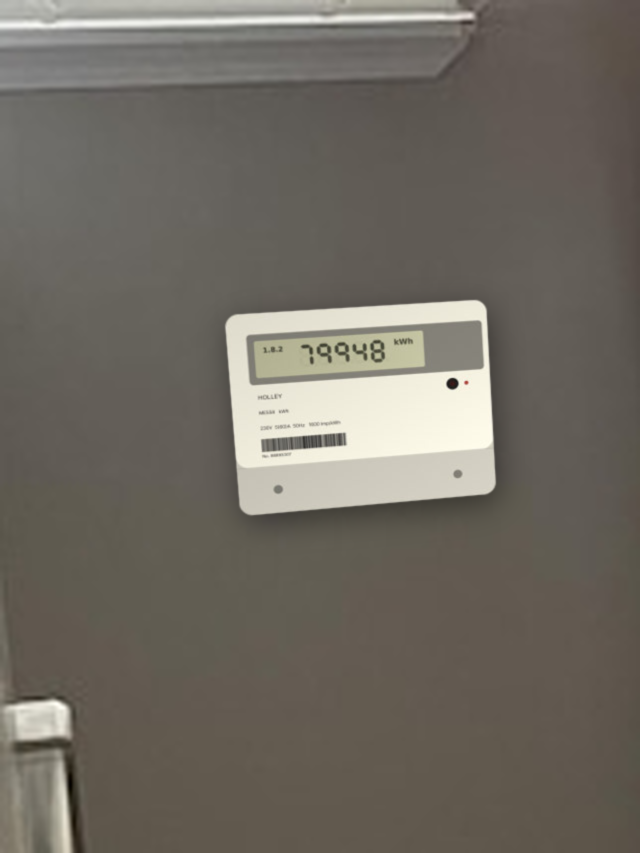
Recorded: value=79948 unit=kWh
